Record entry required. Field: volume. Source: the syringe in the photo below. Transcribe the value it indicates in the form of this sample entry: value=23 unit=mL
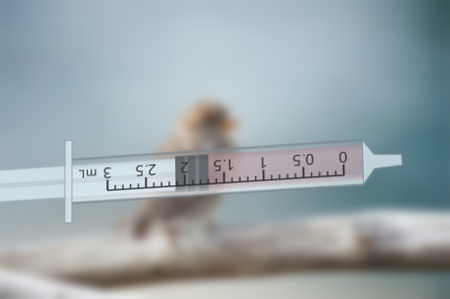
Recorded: value=1.7 unit=mL
